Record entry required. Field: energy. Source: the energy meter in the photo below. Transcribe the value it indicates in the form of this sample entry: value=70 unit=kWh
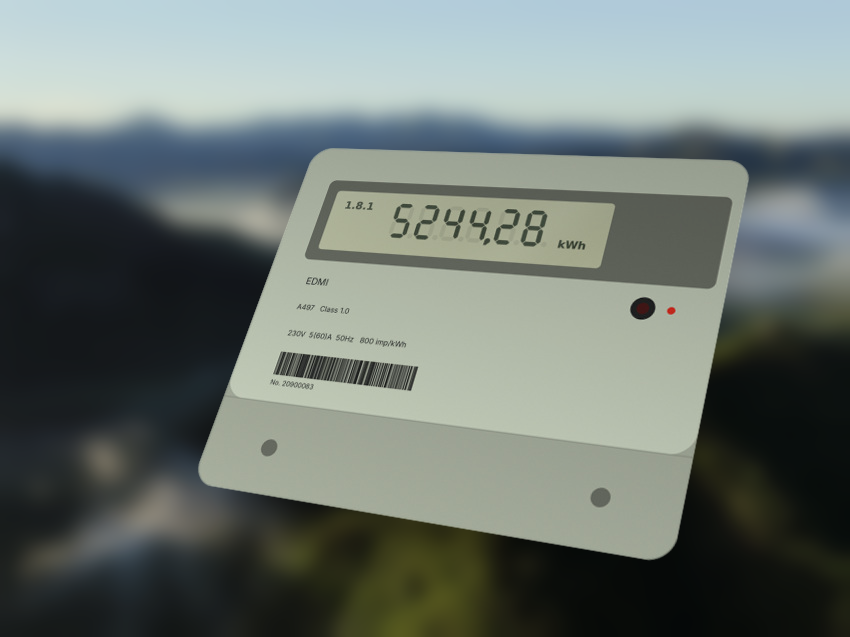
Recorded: value=5244.28 unit=kWh
